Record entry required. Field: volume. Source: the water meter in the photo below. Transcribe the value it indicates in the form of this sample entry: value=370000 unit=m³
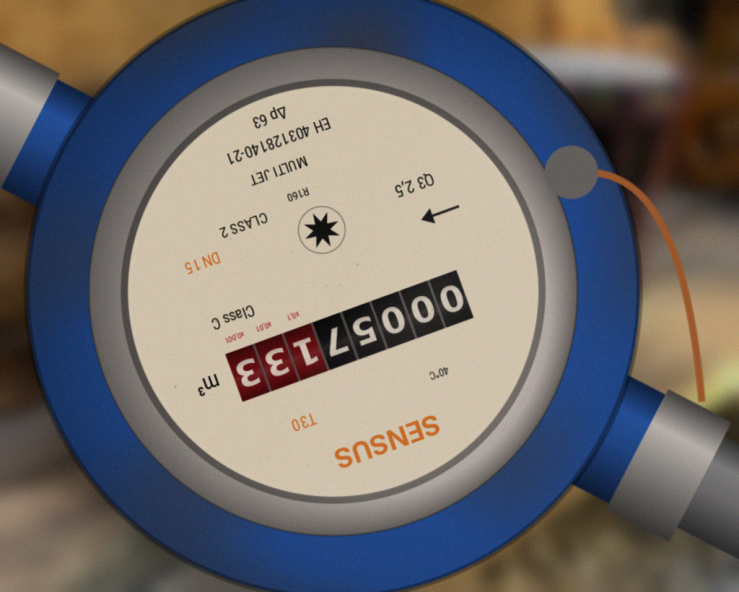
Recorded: value=57.133 unit=m³
